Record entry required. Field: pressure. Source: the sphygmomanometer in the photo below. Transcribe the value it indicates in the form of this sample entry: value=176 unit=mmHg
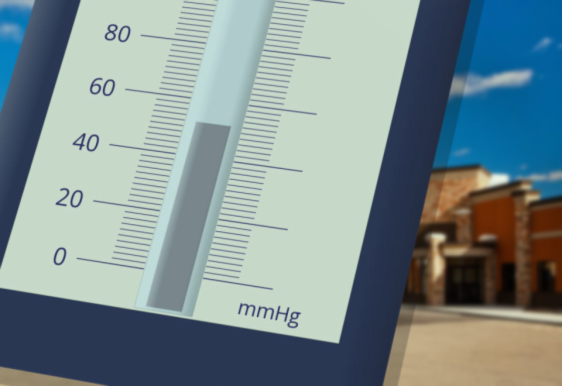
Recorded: value=52 unit=mmHg
